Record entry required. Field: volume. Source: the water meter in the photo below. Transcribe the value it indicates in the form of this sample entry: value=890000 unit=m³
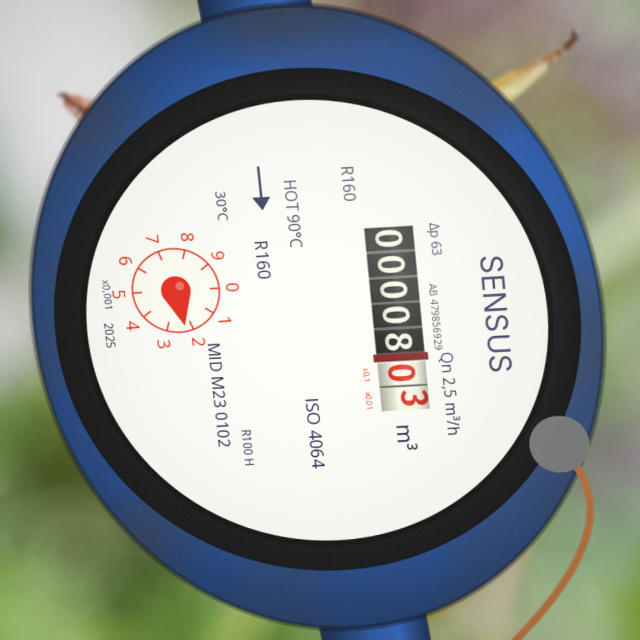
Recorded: value=8.032 unit=m³
